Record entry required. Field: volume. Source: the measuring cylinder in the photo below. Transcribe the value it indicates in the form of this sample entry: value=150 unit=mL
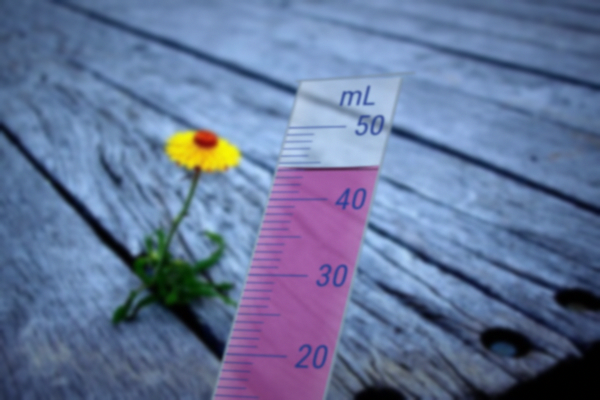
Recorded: value=44 unit=mL
